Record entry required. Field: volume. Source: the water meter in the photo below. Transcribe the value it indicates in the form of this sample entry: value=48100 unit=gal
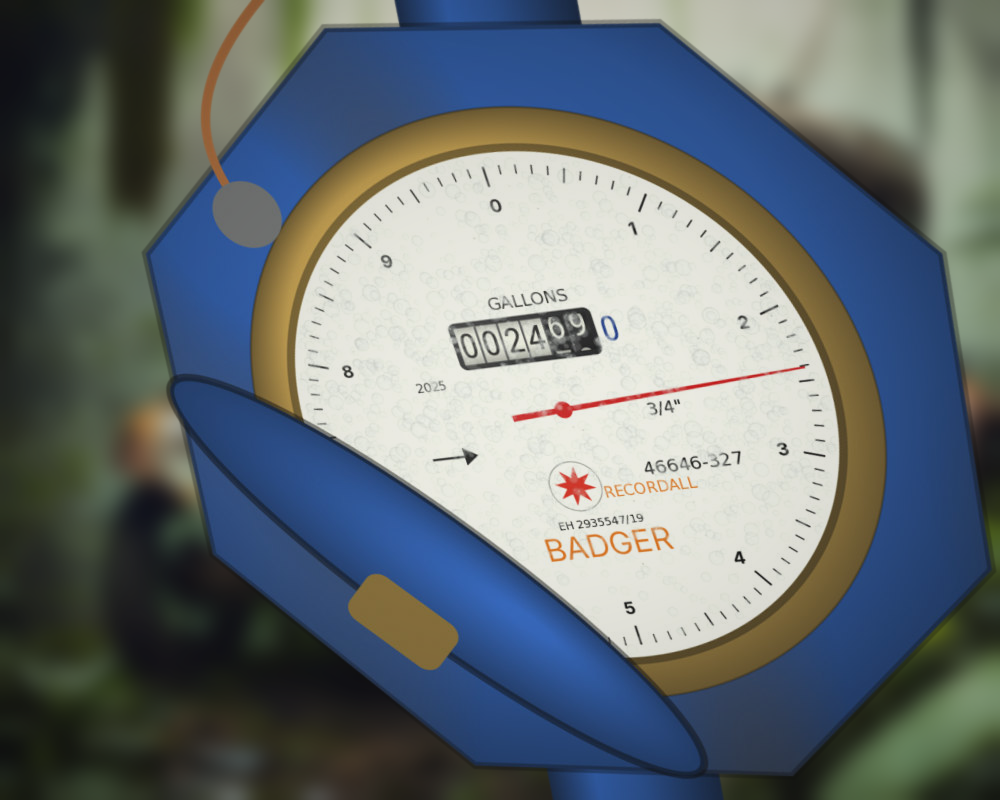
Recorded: value=24692.4 unit=gal
